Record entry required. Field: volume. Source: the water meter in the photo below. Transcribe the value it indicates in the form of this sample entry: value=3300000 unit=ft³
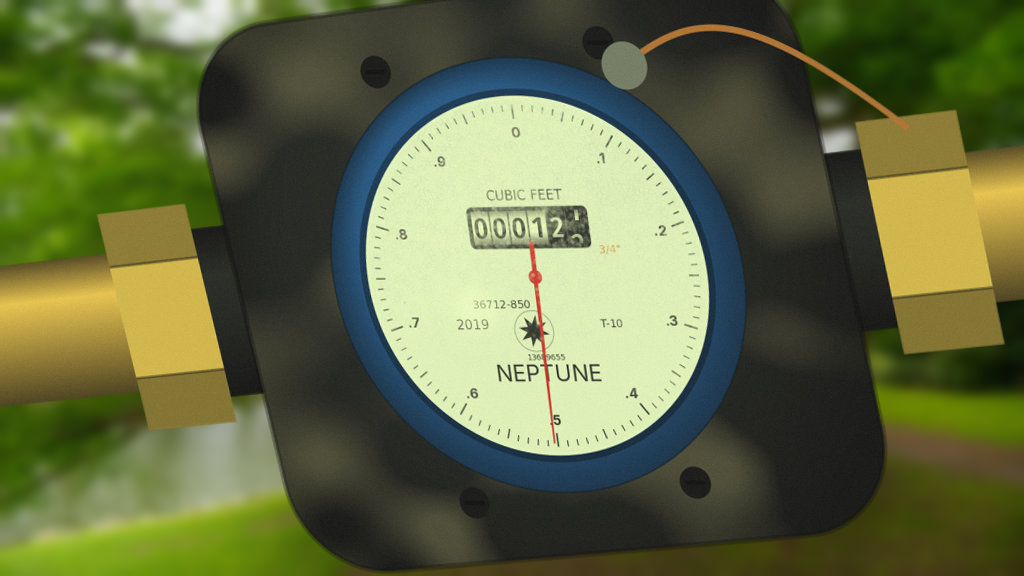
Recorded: value=121.50 unit=ft³
